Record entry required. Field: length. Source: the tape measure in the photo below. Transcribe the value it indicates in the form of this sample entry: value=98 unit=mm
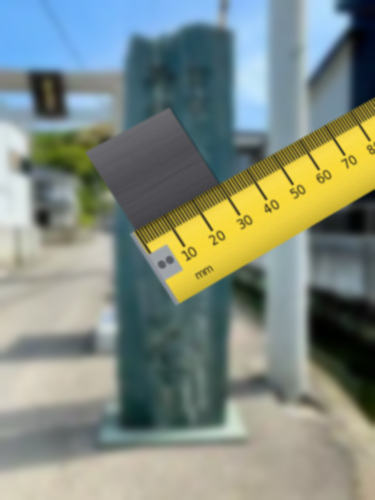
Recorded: value=30 unit=mm
